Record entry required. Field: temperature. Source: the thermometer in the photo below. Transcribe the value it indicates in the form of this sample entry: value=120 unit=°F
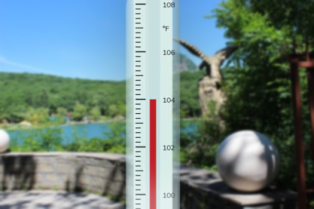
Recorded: value=104 unit=°F
